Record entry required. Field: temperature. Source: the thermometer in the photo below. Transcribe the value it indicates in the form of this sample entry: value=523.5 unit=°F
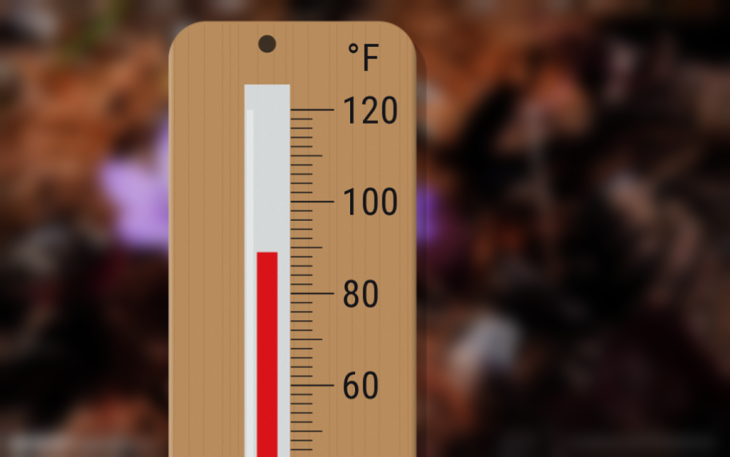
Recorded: value=89 unit=°F
